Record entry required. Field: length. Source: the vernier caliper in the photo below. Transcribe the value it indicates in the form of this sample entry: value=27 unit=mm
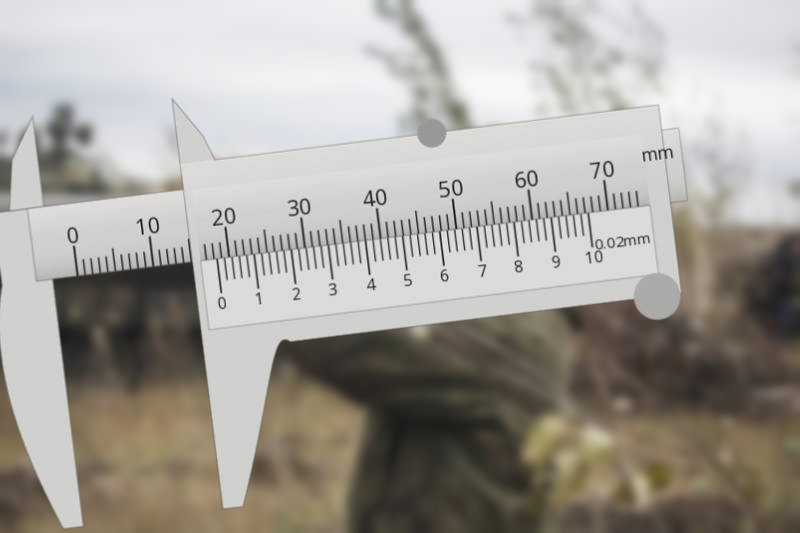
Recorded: value=18.4 unit=mm
